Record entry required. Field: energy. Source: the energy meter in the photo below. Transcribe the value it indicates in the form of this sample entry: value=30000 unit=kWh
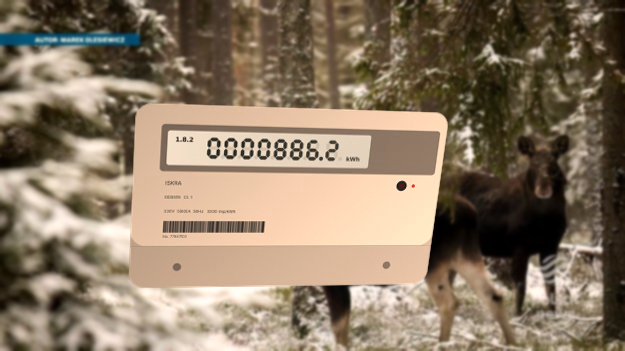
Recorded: value=886.2 unit=kWh
